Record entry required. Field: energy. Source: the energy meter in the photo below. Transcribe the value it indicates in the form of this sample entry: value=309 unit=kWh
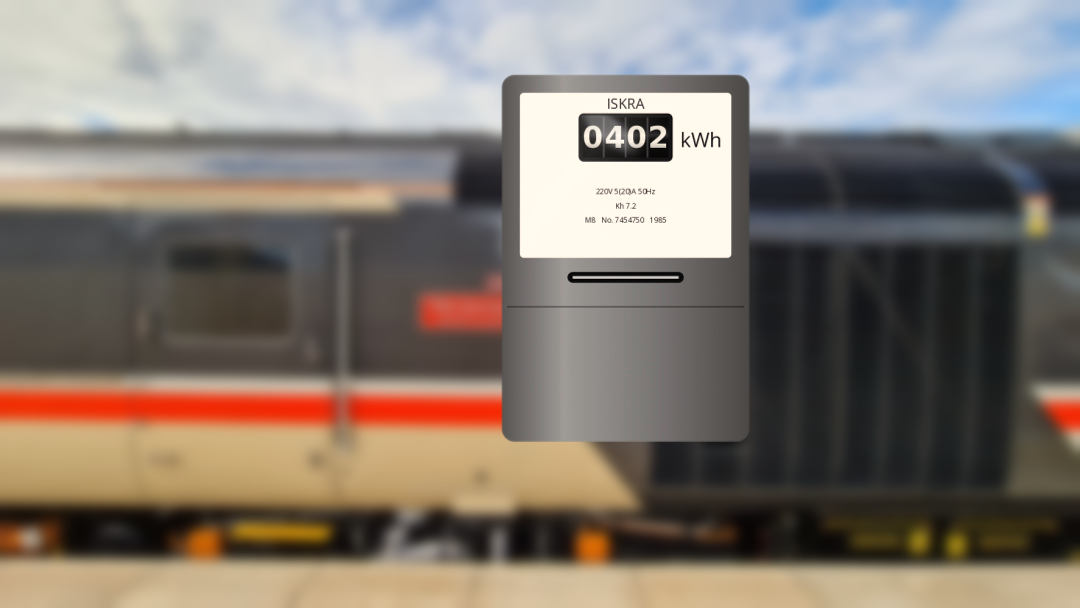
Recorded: value=402 unit=kWh
